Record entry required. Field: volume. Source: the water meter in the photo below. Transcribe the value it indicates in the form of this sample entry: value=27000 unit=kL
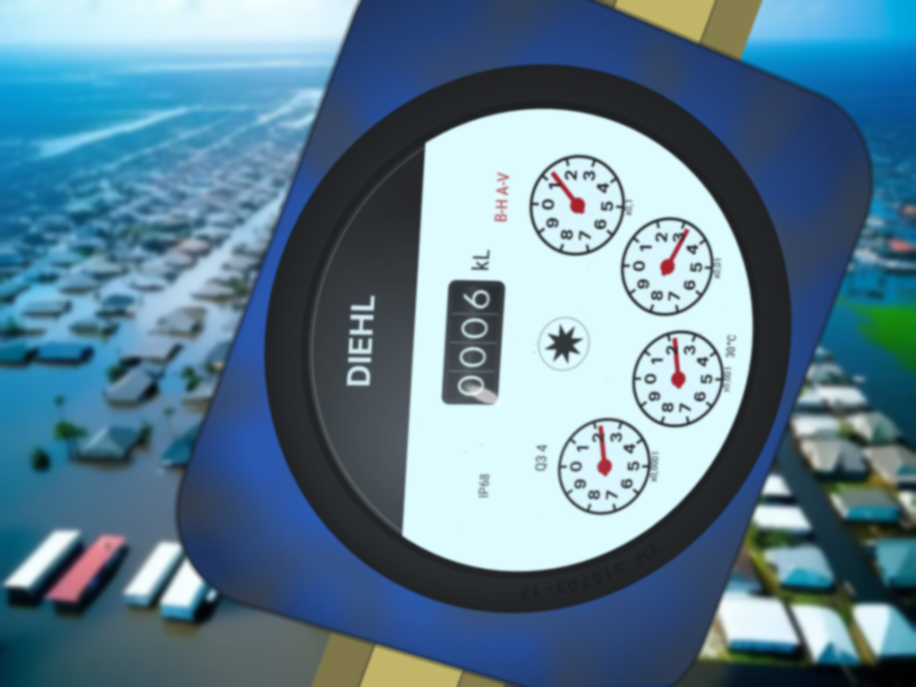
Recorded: value=6.1322 unit=kL
